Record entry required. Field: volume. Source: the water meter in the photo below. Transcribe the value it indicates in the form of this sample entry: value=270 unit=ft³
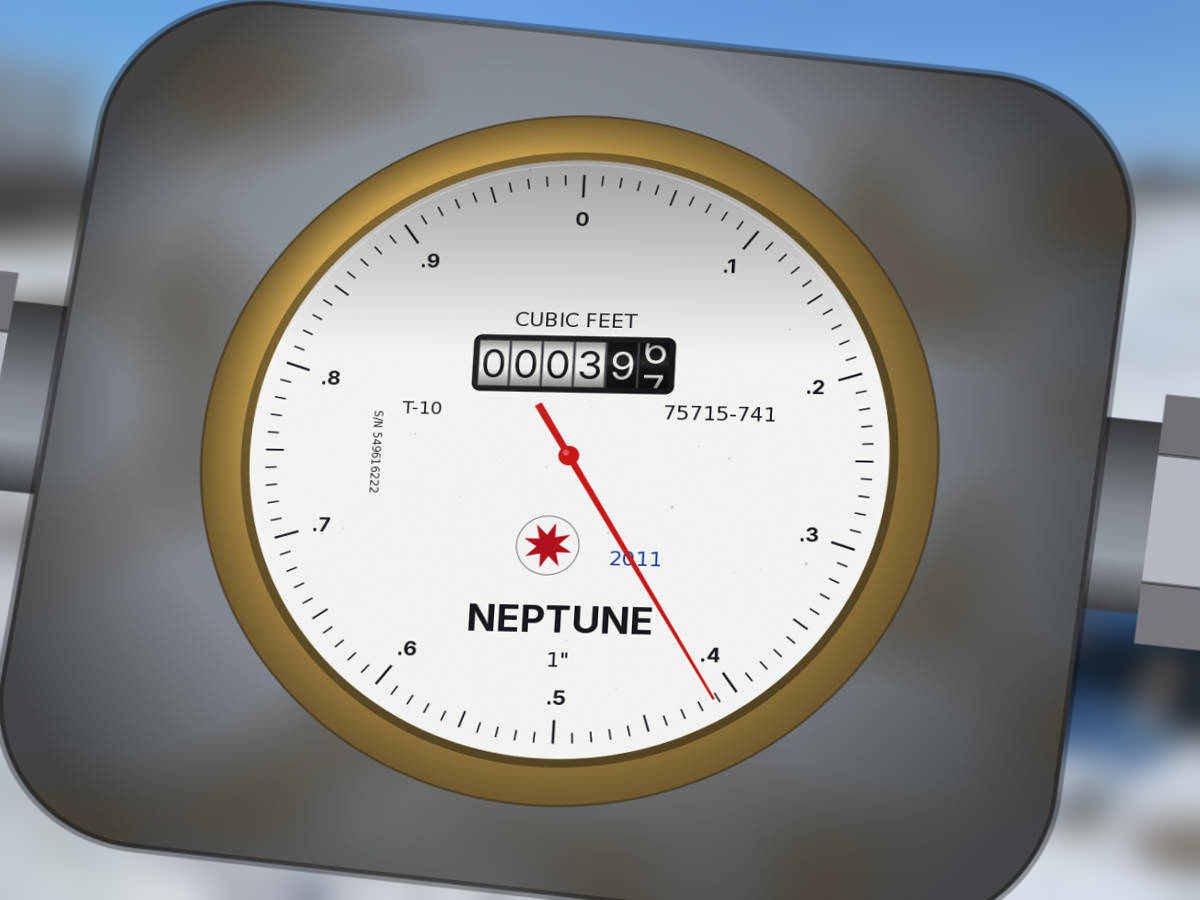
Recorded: value=396.41 unit=ft³
